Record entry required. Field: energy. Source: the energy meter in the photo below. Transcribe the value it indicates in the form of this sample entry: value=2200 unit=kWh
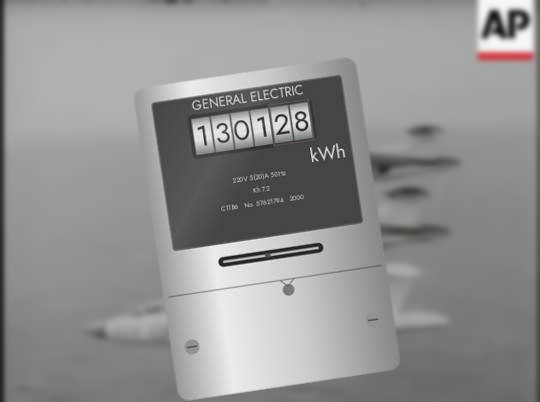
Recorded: value=1301.28 unit=kWh
